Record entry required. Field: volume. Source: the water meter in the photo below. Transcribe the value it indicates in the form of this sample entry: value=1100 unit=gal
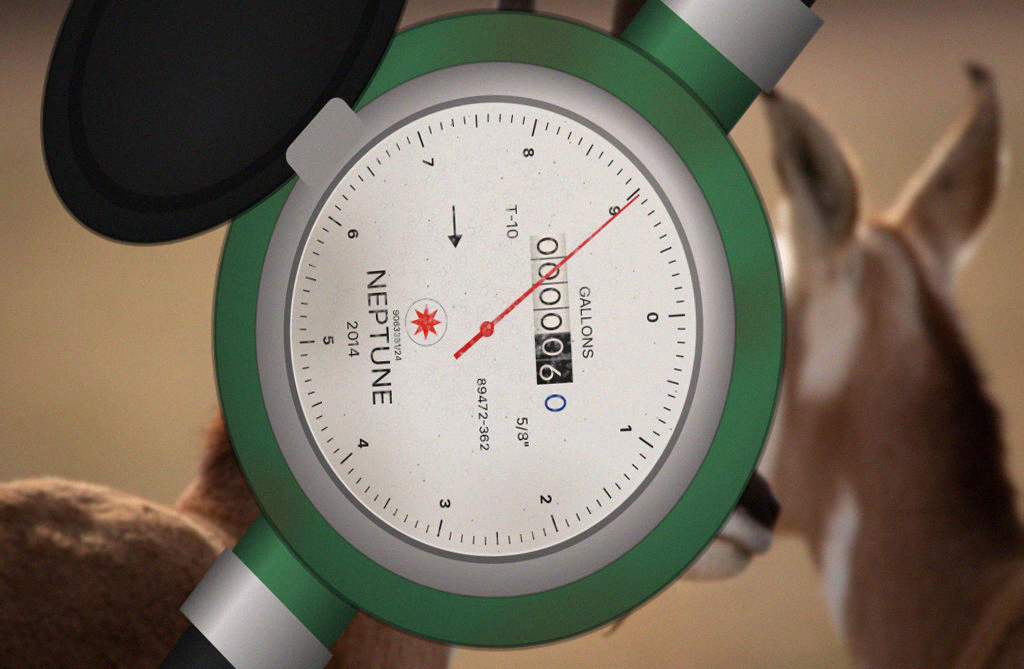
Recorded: value=59.0 unit=gal
